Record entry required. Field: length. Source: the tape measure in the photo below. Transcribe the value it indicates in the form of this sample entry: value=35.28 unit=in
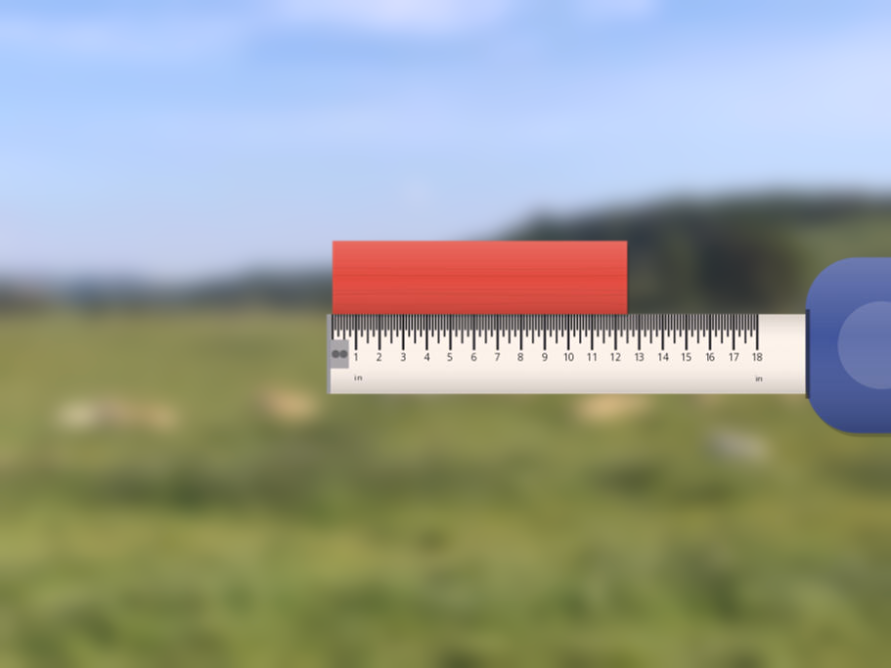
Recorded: value=12.5 unit=in
